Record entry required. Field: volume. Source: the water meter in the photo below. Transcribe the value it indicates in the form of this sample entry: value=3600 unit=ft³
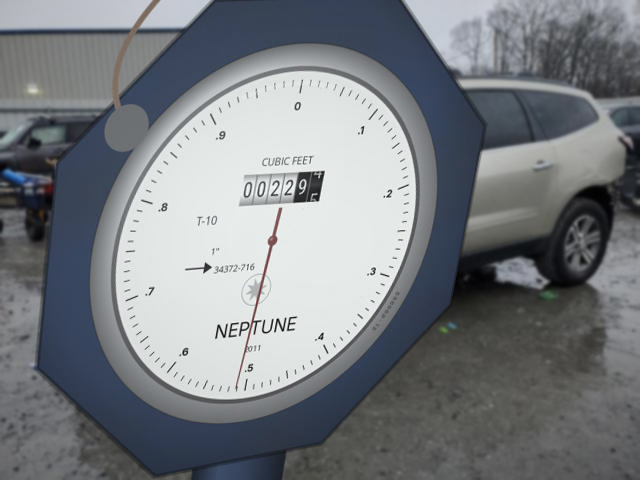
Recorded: value=2294.51 unit=ft³
